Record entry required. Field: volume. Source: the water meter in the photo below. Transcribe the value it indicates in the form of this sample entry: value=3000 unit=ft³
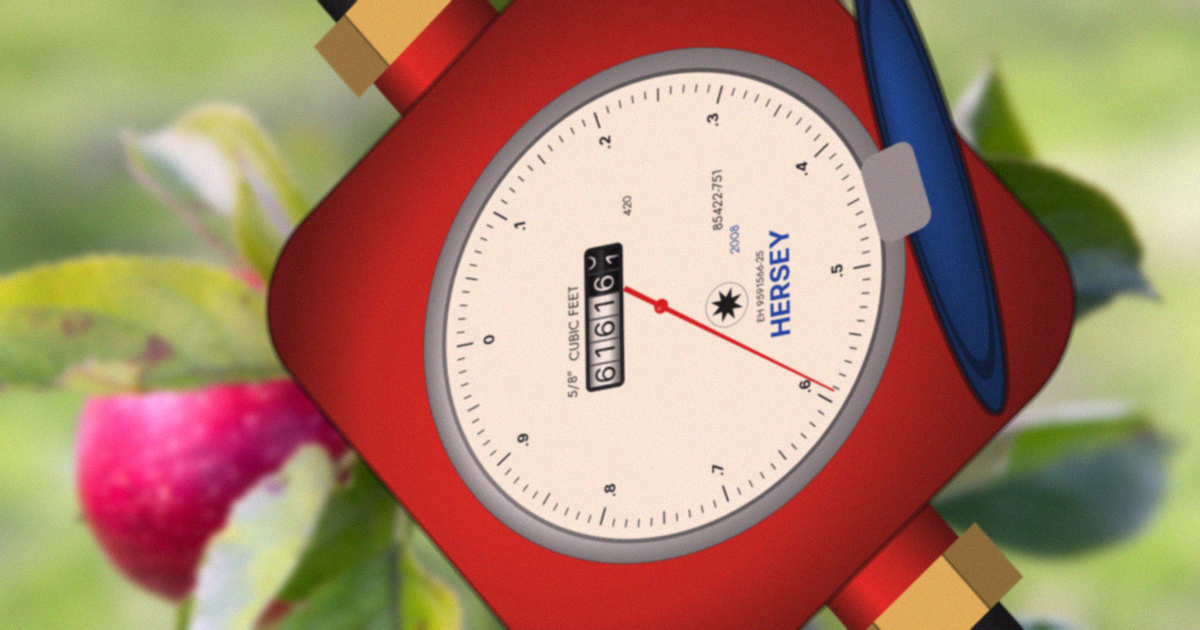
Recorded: value=616160.59 unit=ft³
